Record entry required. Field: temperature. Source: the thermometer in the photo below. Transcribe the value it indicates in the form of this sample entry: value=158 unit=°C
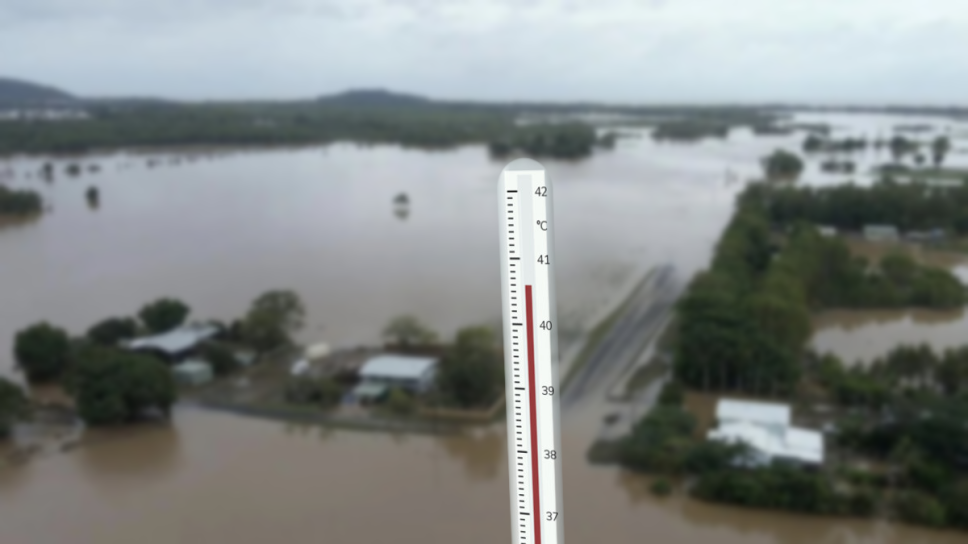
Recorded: value=40.6 unit=°C
